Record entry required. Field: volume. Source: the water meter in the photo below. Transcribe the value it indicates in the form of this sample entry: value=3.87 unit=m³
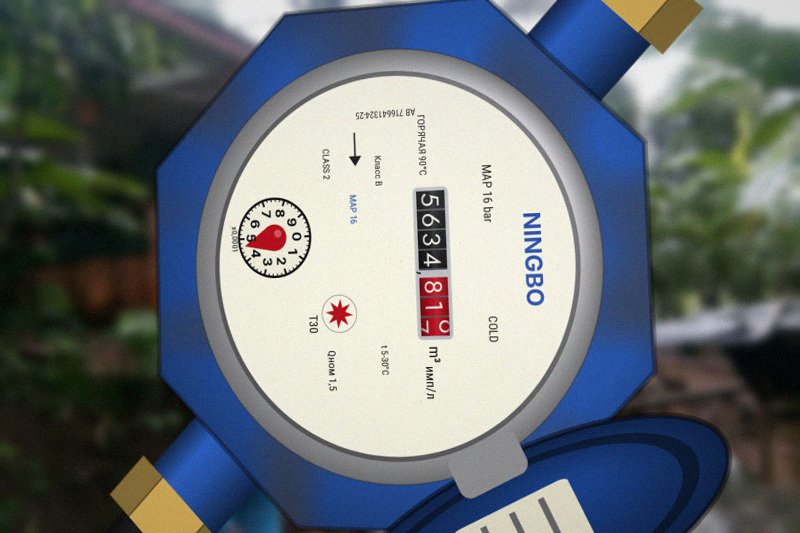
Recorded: value=5634.8164 unit=m³
